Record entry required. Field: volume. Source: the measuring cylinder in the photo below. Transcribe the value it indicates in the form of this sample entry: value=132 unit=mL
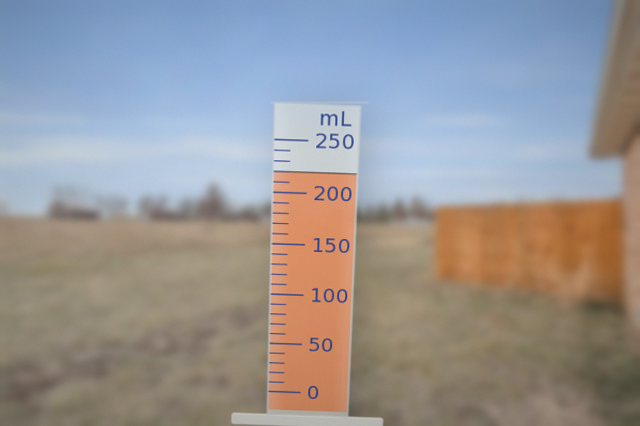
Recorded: value=220 unit=mL
